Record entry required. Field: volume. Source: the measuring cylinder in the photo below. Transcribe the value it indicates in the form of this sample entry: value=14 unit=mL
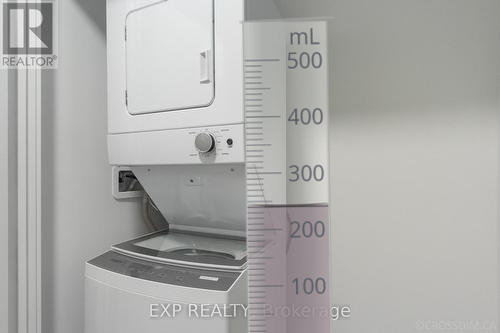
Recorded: value=240 unit=mL
